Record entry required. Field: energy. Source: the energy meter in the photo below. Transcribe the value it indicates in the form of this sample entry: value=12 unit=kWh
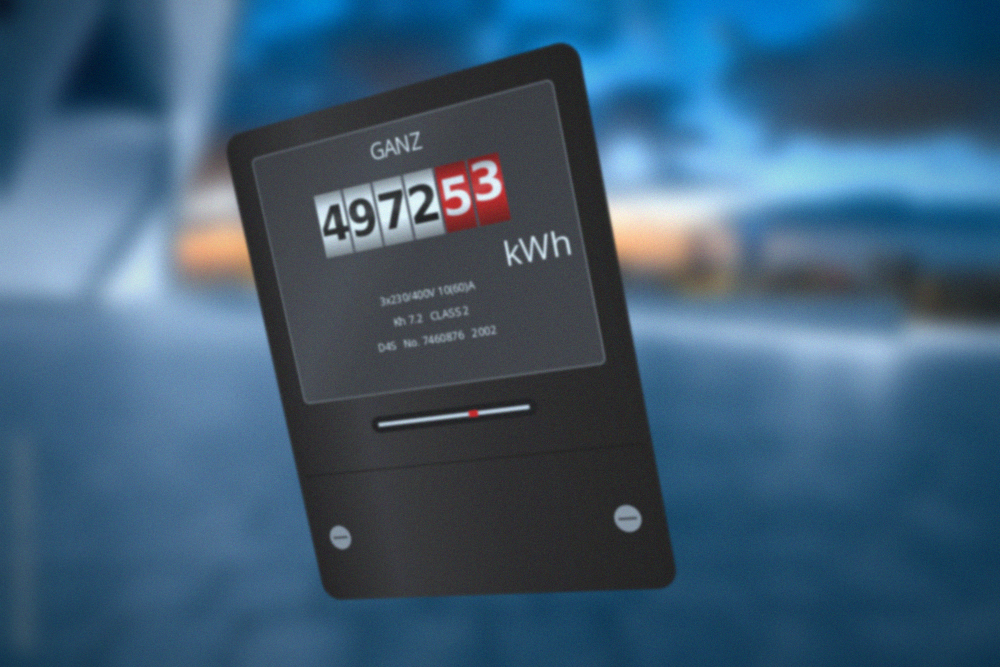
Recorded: value=4972.53 unit=kWh
